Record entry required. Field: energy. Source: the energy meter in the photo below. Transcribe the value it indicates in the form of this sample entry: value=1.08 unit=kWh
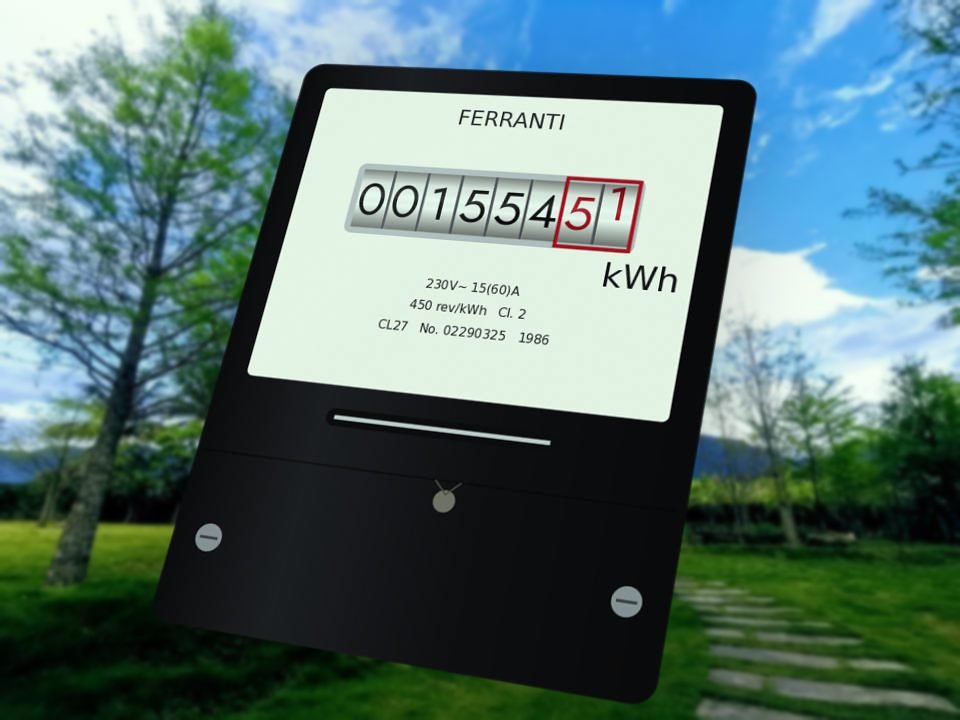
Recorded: value=1554.51 unit=kWh
